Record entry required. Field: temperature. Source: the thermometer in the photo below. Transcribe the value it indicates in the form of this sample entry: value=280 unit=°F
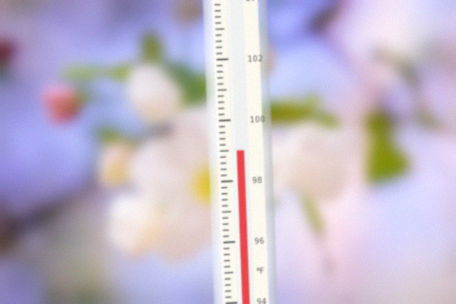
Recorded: value=99 unit=°F
